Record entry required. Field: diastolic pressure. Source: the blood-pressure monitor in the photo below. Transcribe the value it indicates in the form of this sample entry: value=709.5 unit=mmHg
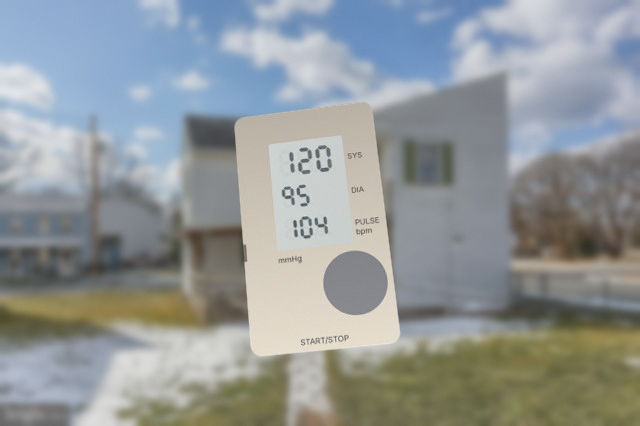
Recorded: value=95 unit=mmHg
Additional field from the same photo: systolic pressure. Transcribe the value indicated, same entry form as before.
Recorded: value=120 unit=mmHg
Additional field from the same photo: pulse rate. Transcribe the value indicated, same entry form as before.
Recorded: value=104 unit=bpm
